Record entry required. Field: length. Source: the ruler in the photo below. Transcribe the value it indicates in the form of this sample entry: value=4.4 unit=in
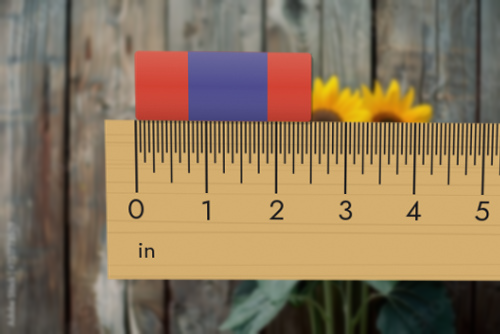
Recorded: value=2.5 unit=in
